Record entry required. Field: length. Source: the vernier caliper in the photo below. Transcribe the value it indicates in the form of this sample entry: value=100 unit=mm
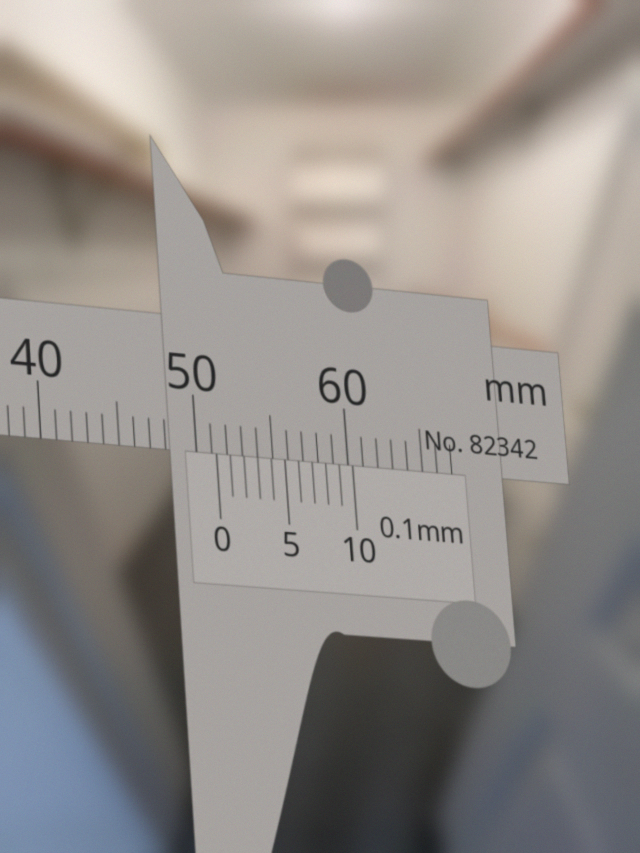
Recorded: value=51.3 unit=mm
